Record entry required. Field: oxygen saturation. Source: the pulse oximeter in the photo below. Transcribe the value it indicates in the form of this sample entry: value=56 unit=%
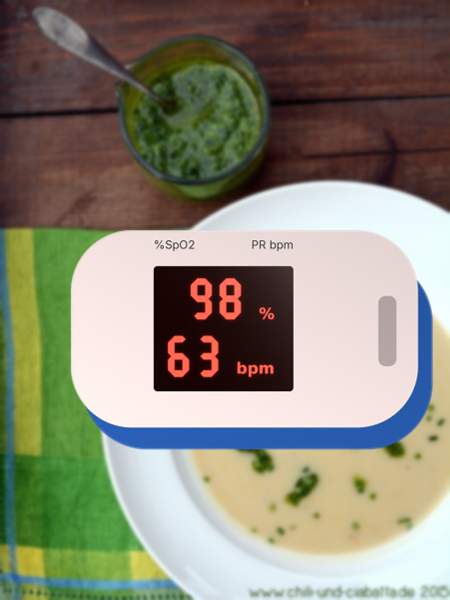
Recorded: value=98 unit=%
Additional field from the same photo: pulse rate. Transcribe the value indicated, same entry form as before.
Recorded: value=63 unit=bpm
